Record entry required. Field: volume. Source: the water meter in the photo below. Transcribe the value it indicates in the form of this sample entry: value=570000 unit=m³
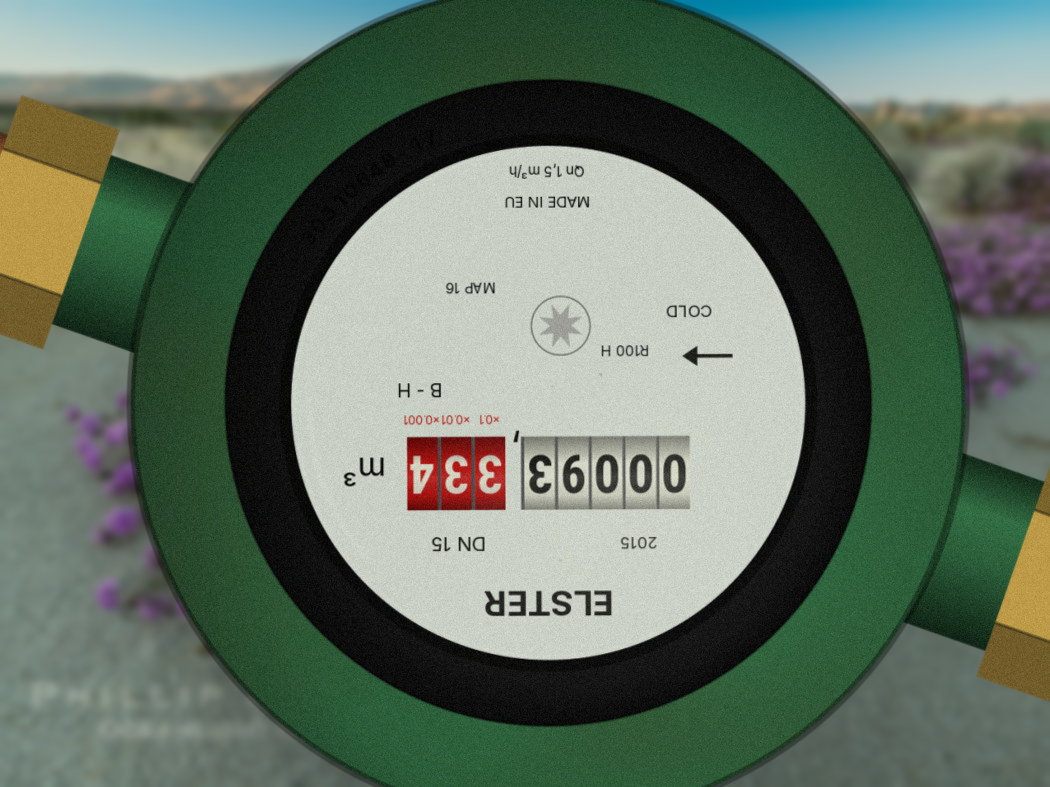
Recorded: value=93.334 unit=m³
